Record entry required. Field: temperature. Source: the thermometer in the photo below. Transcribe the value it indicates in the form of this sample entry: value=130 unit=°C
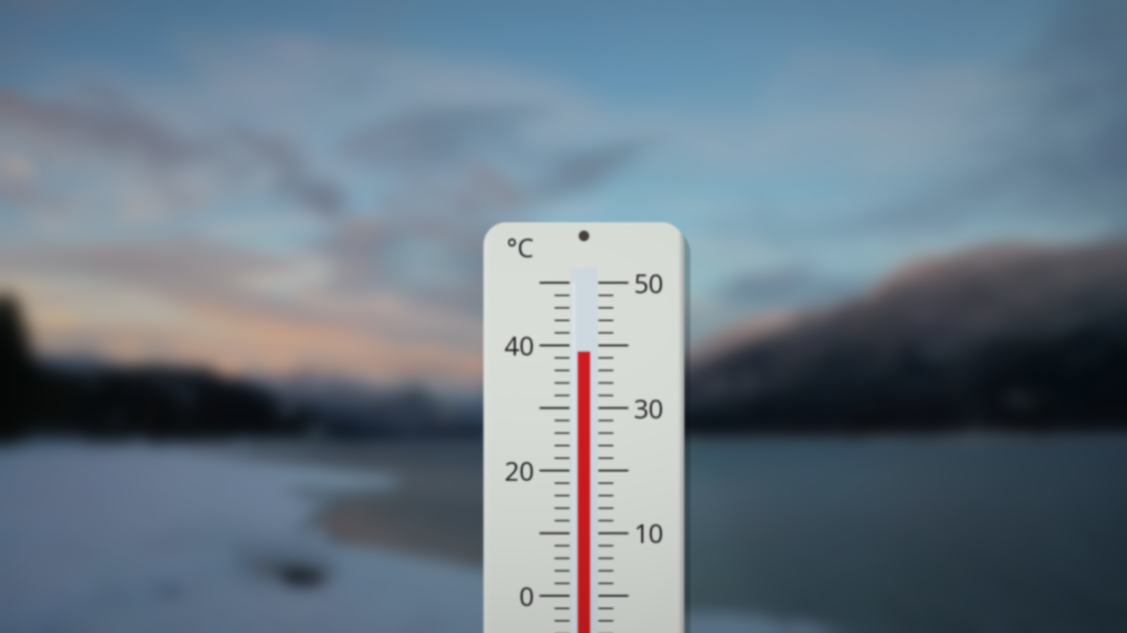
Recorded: value=39 unit=°C
